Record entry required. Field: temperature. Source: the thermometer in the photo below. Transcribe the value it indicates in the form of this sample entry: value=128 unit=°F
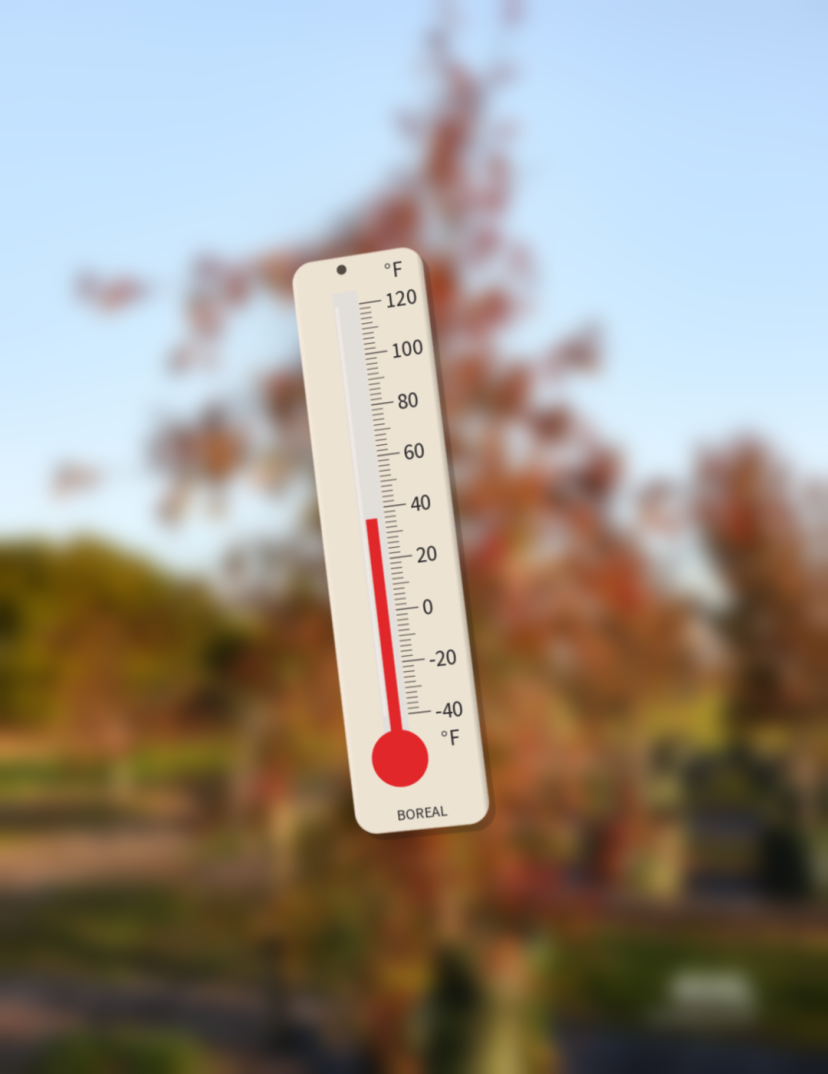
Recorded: value=36 unit=°F
